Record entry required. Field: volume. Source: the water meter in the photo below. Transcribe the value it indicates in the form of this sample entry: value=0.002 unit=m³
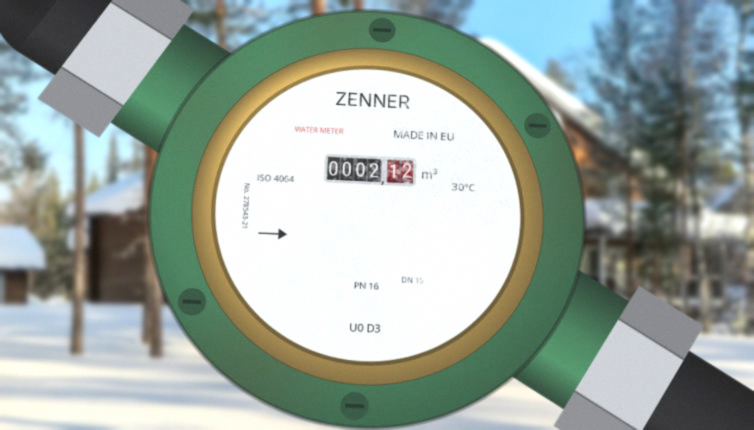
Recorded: value=2.12 unit=m³
